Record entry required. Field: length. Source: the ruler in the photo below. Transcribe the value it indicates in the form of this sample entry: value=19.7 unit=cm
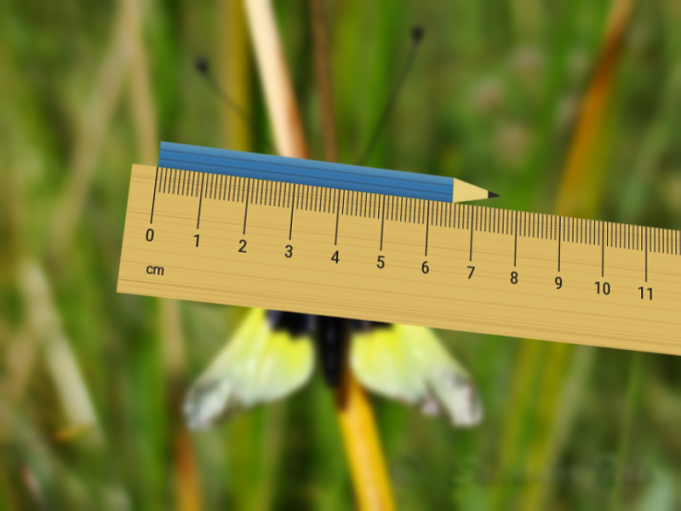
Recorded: value=7.6 unit=cm
